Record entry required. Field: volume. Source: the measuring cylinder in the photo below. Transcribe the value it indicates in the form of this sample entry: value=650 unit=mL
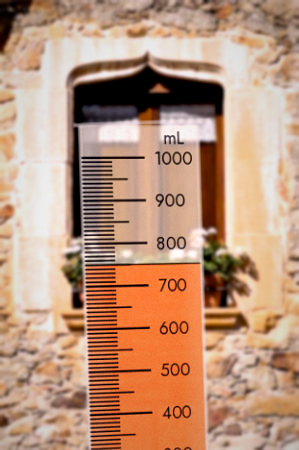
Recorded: value=750 unit=mL
